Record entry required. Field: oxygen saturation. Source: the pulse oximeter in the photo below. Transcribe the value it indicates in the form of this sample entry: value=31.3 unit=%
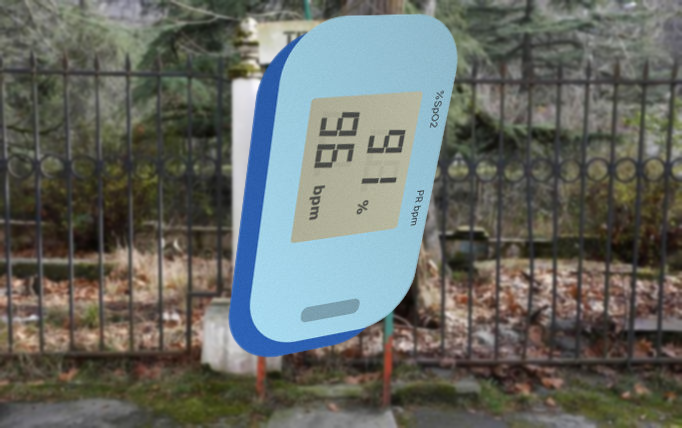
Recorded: value=91 unit=%
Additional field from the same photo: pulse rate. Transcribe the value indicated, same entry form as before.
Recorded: value=96 unit=bpm
